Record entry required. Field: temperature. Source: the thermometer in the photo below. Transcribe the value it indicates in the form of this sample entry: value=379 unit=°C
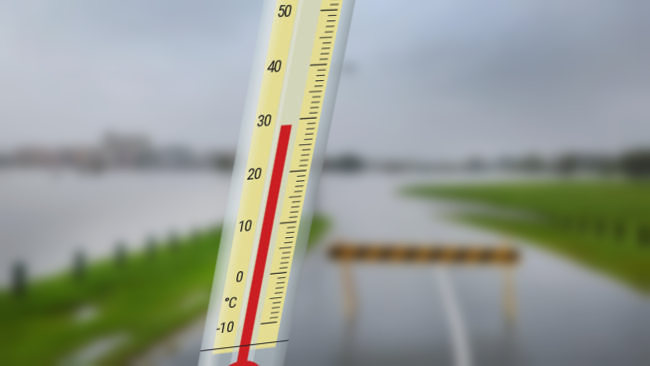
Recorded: value=29 unit=°C
